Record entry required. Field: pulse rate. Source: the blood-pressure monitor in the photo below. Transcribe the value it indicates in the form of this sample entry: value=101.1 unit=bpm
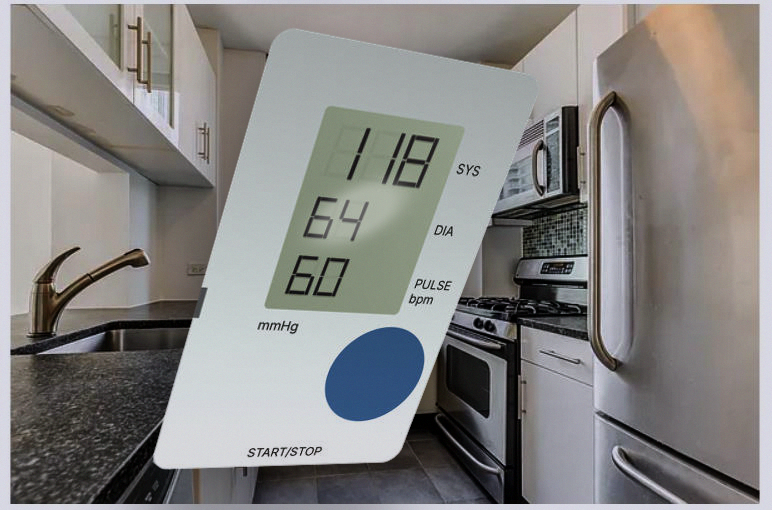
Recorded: value=60 unit=bpm
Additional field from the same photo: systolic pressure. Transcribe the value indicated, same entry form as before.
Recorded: value=118 unit=mmHg
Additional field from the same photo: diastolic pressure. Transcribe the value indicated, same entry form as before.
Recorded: value=64 unit=mmHg
